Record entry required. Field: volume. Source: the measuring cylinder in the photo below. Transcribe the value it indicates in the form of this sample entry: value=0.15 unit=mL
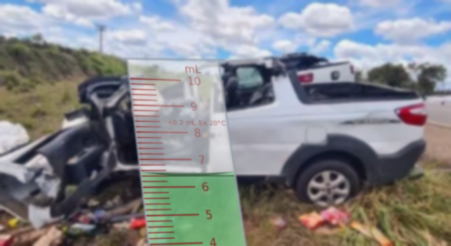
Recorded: value=6.4 unit=mL
